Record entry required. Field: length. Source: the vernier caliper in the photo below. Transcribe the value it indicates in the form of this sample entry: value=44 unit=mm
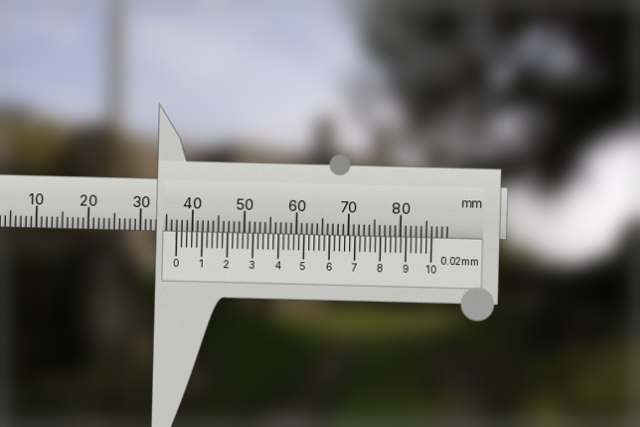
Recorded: value=37.0 unit=mm
